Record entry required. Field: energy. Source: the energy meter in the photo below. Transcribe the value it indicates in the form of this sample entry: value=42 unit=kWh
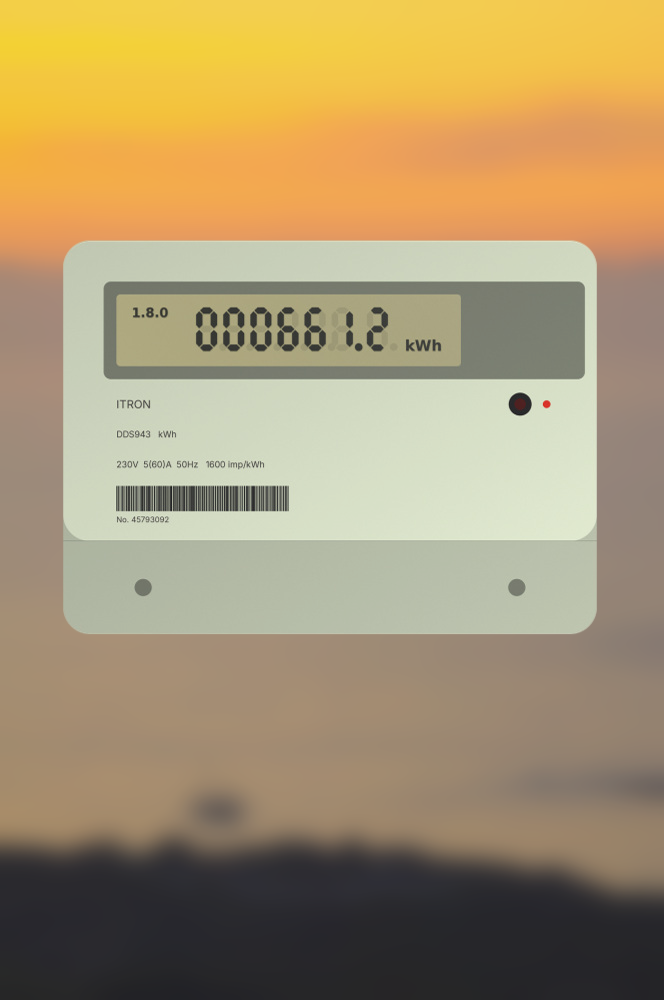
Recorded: value=661.2 unit=kWh
